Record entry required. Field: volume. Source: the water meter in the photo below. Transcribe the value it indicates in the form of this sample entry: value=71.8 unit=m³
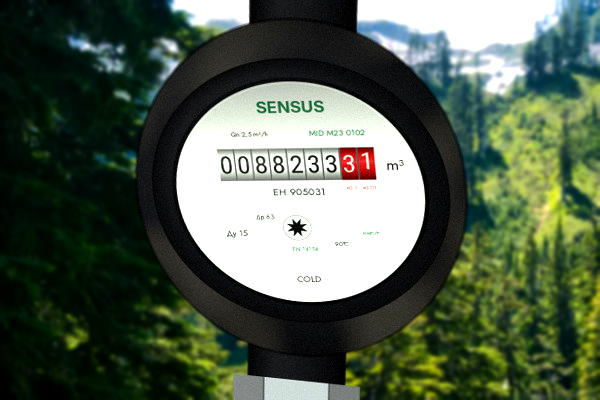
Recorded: value=88233.31 unit=m³
